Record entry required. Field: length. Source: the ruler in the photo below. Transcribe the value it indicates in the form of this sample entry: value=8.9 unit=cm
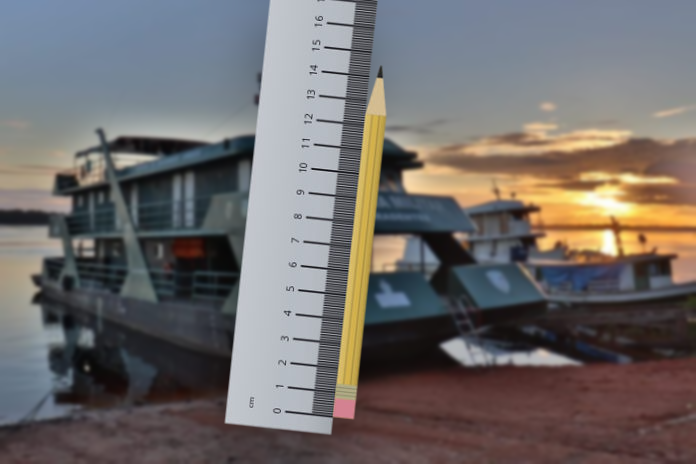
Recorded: value=14.5 unit=cm
